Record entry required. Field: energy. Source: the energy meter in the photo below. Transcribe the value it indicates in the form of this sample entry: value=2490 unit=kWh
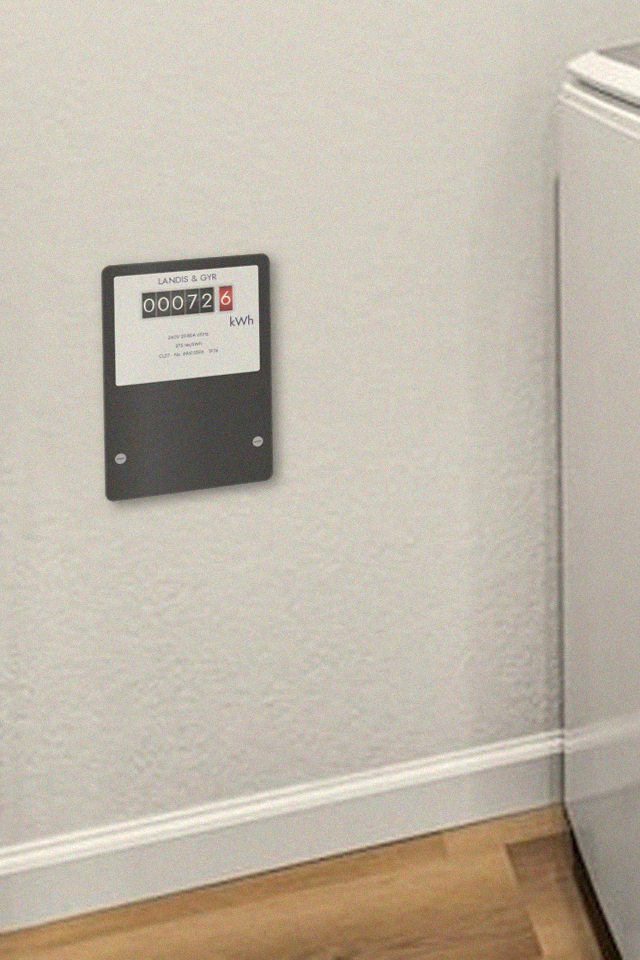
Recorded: value=72.6 unit=kWh
